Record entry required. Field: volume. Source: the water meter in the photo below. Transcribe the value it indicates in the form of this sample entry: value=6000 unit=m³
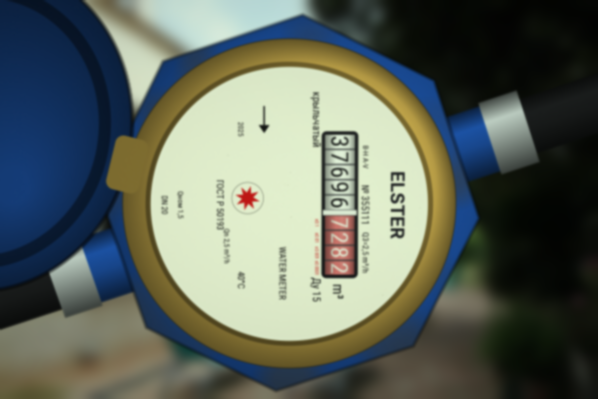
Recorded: value=37696.7282 unit=m³
